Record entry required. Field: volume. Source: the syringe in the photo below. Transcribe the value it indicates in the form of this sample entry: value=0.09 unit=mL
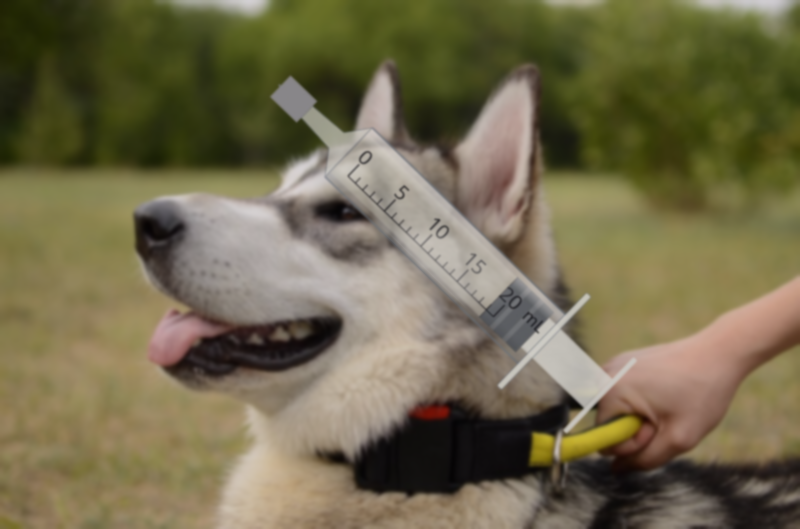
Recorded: value=19 unit=mL
